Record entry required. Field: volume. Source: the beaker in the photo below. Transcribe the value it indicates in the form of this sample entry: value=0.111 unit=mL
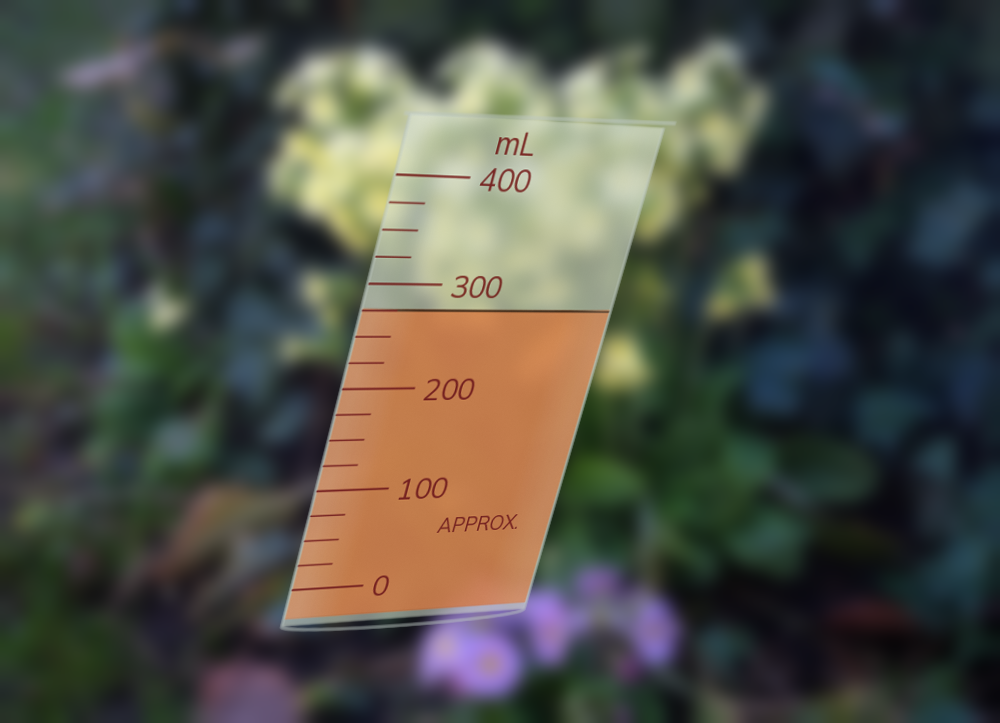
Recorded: value=275 unit=mL
